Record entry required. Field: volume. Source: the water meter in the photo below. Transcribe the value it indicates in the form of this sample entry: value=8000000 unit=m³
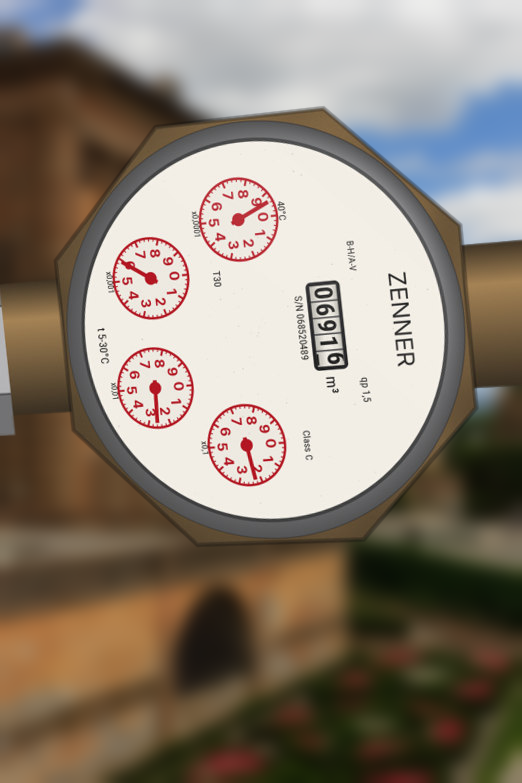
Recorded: value=6916.2259 unit=m³
